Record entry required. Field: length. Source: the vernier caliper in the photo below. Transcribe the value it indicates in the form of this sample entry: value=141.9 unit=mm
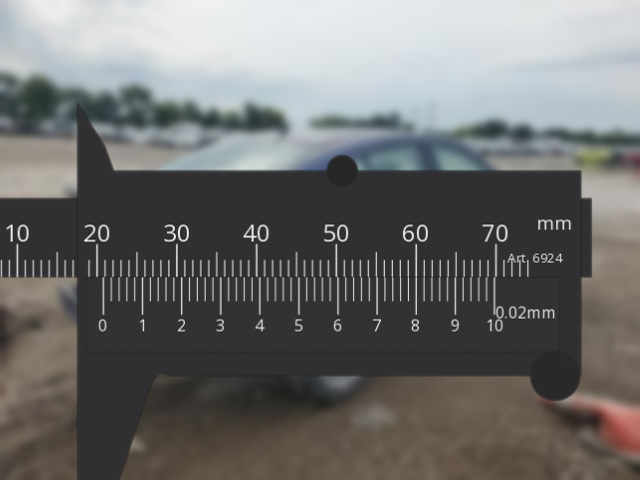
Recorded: value=20.8 unit=mm
